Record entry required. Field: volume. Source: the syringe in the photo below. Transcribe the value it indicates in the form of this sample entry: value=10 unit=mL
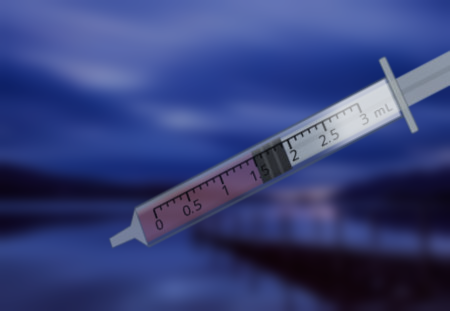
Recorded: value=1.5 unit=mL
